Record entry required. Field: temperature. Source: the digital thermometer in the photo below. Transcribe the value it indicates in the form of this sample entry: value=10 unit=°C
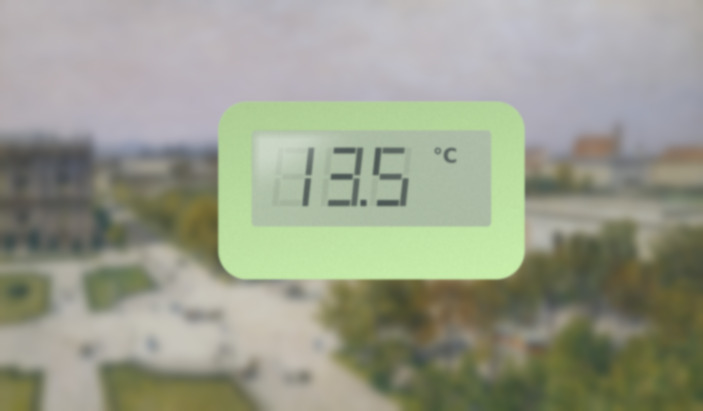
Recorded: value=13.5 unit=°C
